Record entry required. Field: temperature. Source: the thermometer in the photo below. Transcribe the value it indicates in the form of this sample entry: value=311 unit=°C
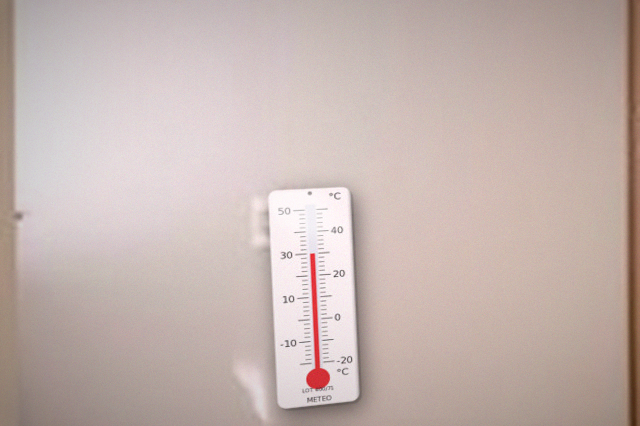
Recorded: value=30 unit=°C
